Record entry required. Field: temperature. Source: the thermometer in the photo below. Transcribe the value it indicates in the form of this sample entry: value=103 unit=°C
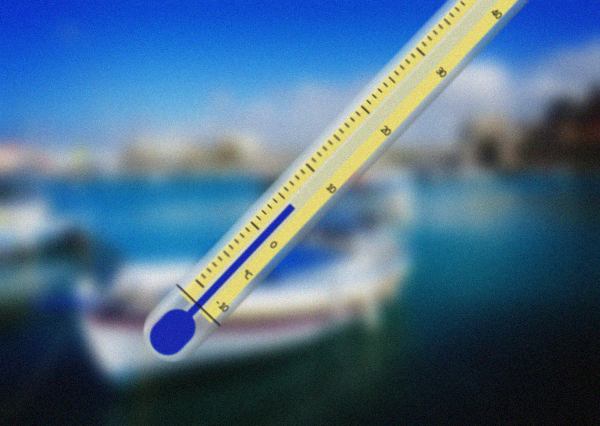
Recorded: value=5 unit=°C
